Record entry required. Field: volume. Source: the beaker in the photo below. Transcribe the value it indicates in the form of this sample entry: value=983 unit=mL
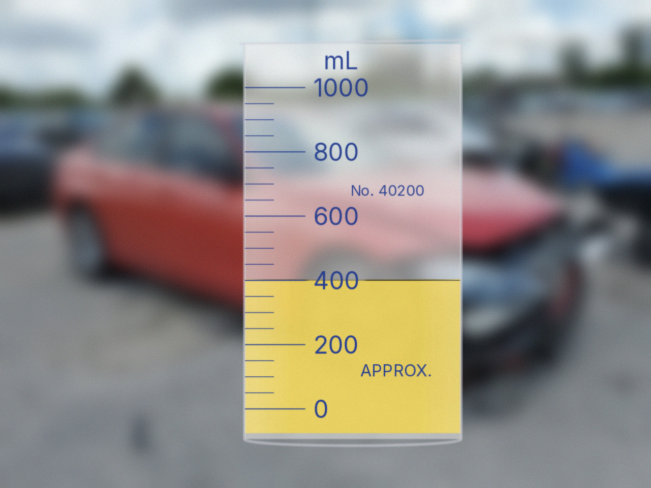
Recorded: value=400 unit=mL
